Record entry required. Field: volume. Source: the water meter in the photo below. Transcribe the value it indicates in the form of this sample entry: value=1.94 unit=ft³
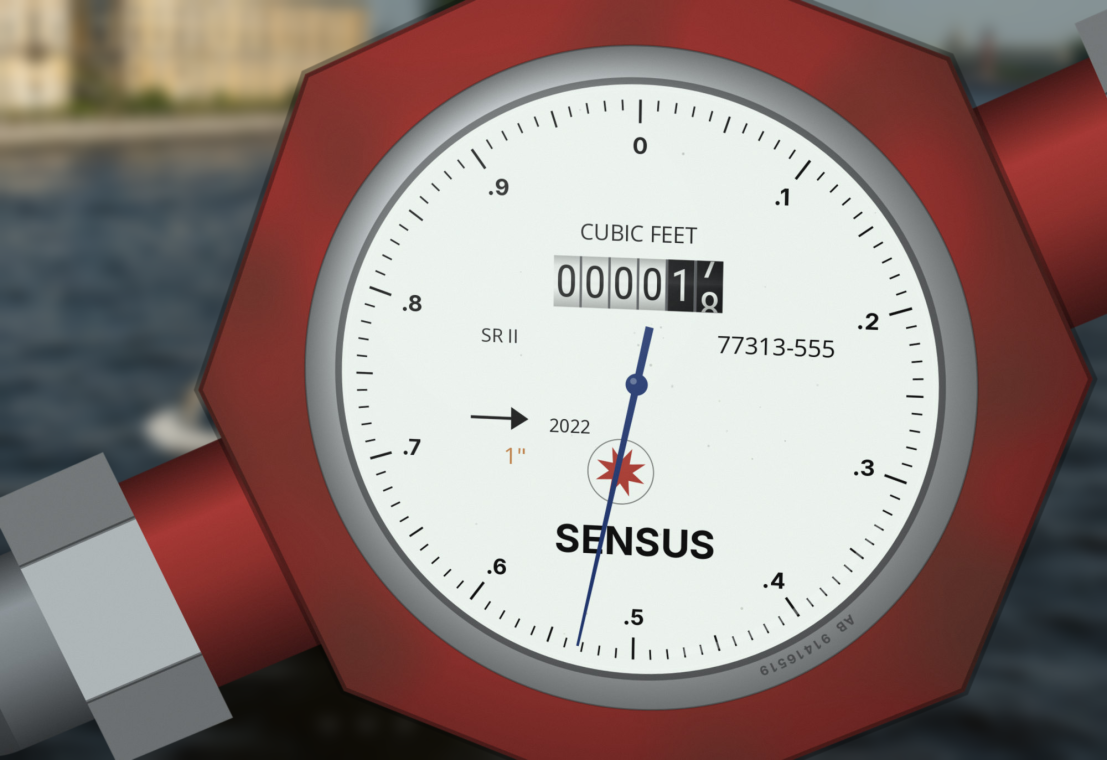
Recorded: value=17.53 unit=ft³
